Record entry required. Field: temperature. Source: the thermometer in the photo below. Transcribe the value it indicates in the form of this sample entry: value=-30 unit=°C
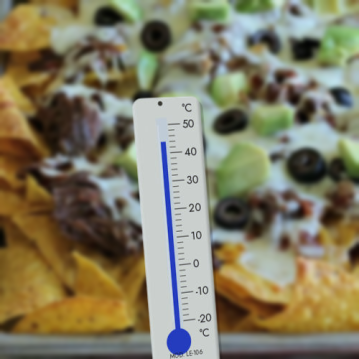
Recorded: value=44 unit=°C
